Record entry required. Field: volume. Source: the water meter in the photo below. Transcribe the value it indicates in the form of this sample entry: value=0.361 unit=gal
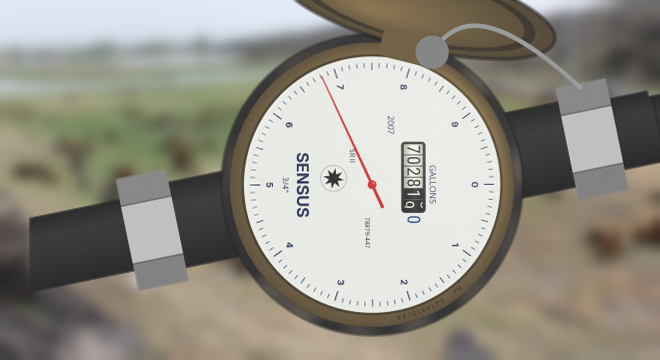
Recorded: value=7028186.8 unit=gal
